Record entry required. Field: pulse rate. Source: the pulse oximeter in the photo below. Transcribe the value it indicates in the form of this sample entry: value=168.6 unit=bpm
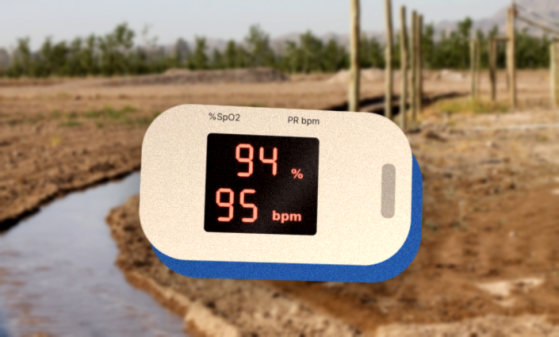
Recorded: value=95 unit=bpm
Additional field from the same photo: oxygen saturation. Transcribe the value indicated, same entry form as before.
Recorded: value=94 unit=%
